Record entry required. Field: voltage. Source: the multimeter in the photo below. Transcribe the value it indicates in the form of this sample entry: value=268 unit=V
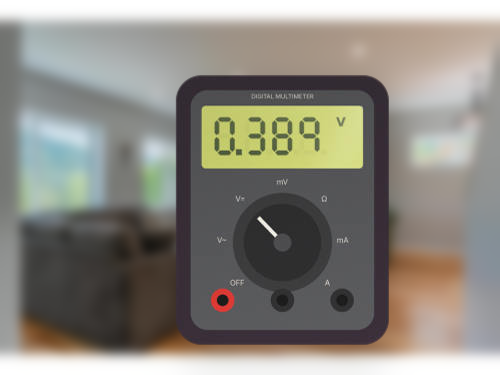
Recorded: value=0.389 unit=V
